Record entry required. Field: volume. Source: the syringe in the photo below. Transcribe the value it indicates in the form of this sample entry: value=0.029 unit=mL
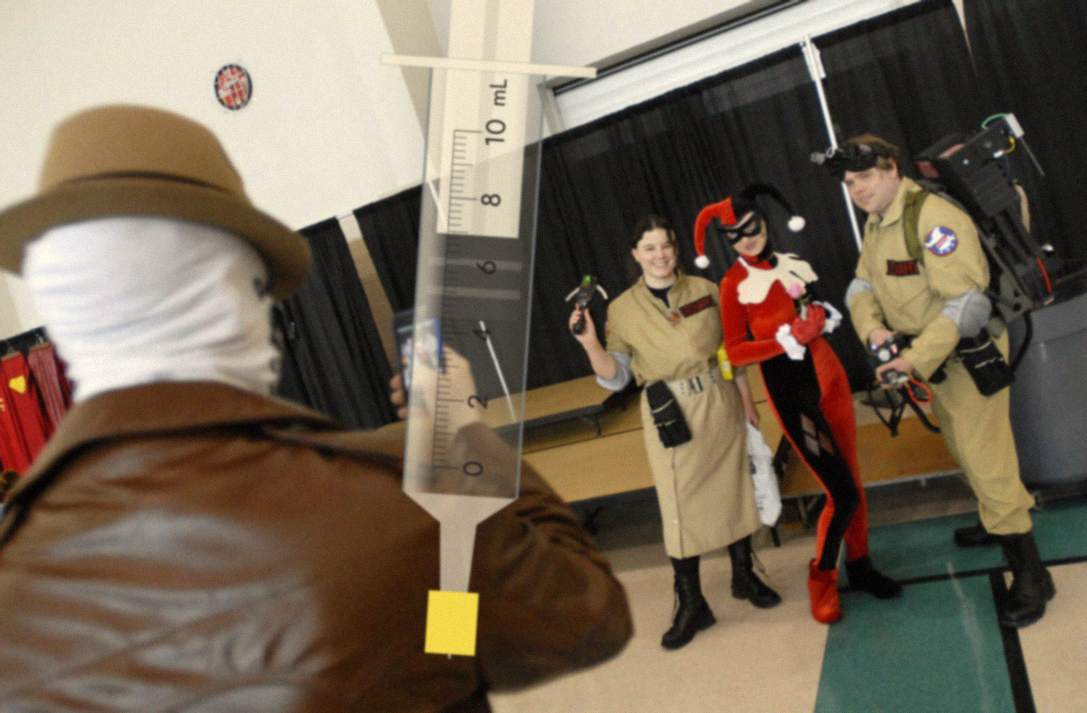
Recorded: value=4.4 unit=mL
